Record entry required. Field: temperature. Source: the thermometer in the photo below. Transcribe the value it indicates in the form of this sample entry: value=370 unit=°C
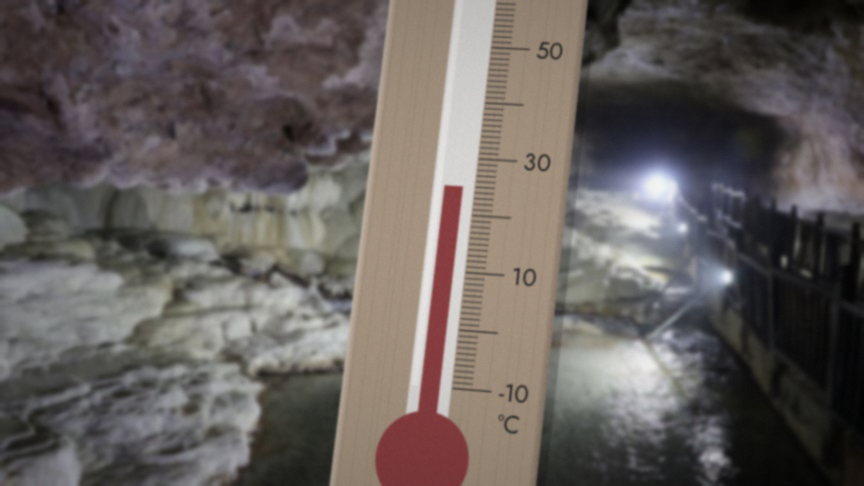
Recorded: value=25 unit=°C
